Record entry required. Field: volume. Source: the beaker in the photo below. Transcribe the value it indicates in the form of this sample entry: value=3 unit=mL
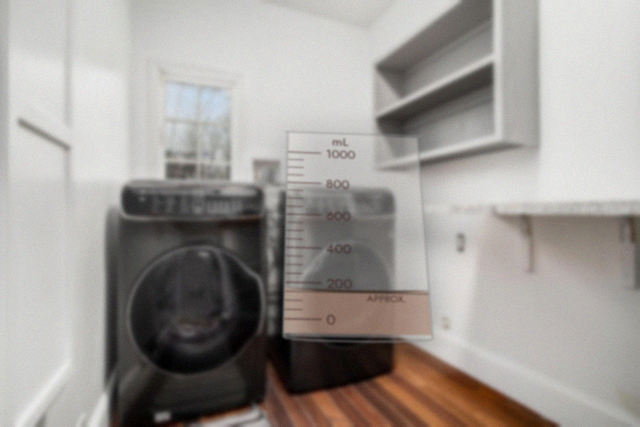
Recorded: value=150 unit=mL
